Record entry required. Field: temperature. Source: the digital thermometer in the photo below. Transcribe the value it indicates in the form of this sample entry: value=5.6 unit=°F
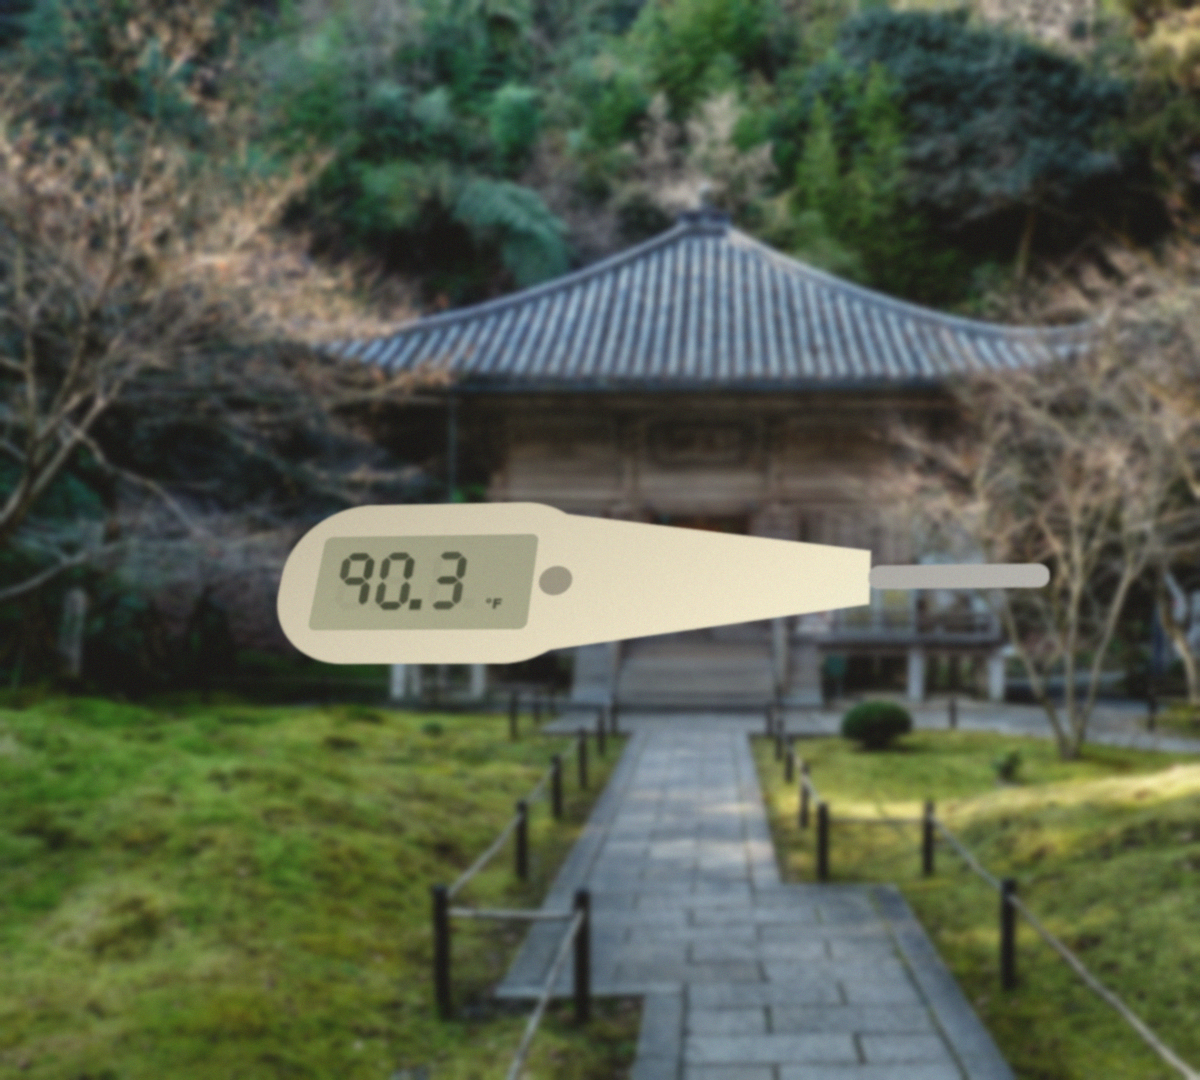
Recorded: value=90.3 unit=°F
